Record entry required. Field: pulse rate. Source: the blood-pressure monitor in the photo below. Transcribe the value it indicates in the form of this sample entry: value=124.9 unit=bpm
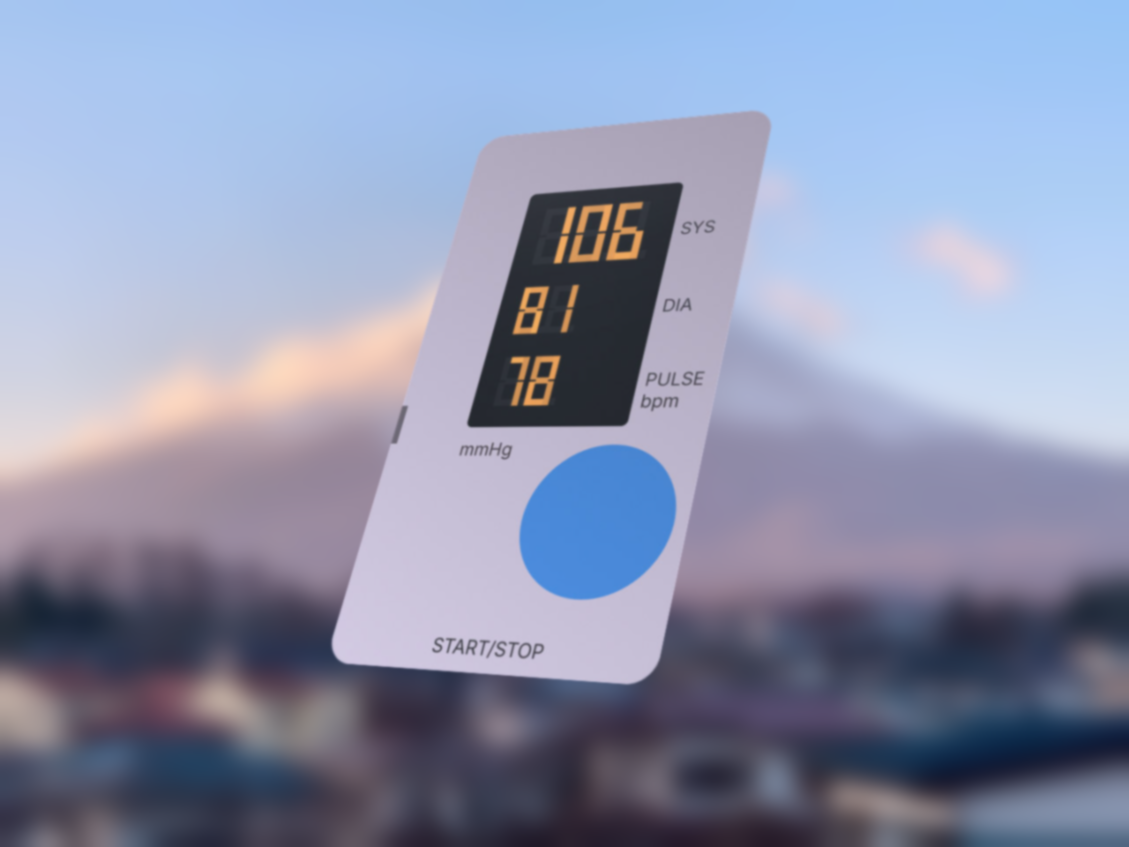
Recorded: value=78 unit=bpm
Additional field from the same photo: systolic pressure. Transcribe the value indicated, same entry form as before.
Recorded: value=106 unit=mmHg
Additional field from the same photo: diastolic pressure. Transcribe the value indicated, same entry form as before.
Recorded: value=81 unit=mmHg
